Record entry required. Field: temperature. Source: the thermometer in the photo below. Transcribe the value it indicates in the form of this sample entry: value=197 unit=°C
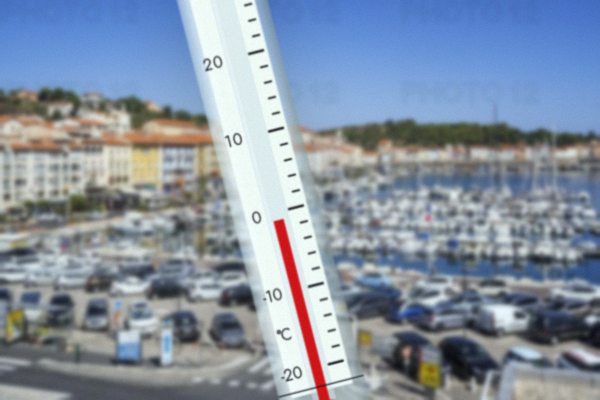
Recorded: value=-1 unit=°C
